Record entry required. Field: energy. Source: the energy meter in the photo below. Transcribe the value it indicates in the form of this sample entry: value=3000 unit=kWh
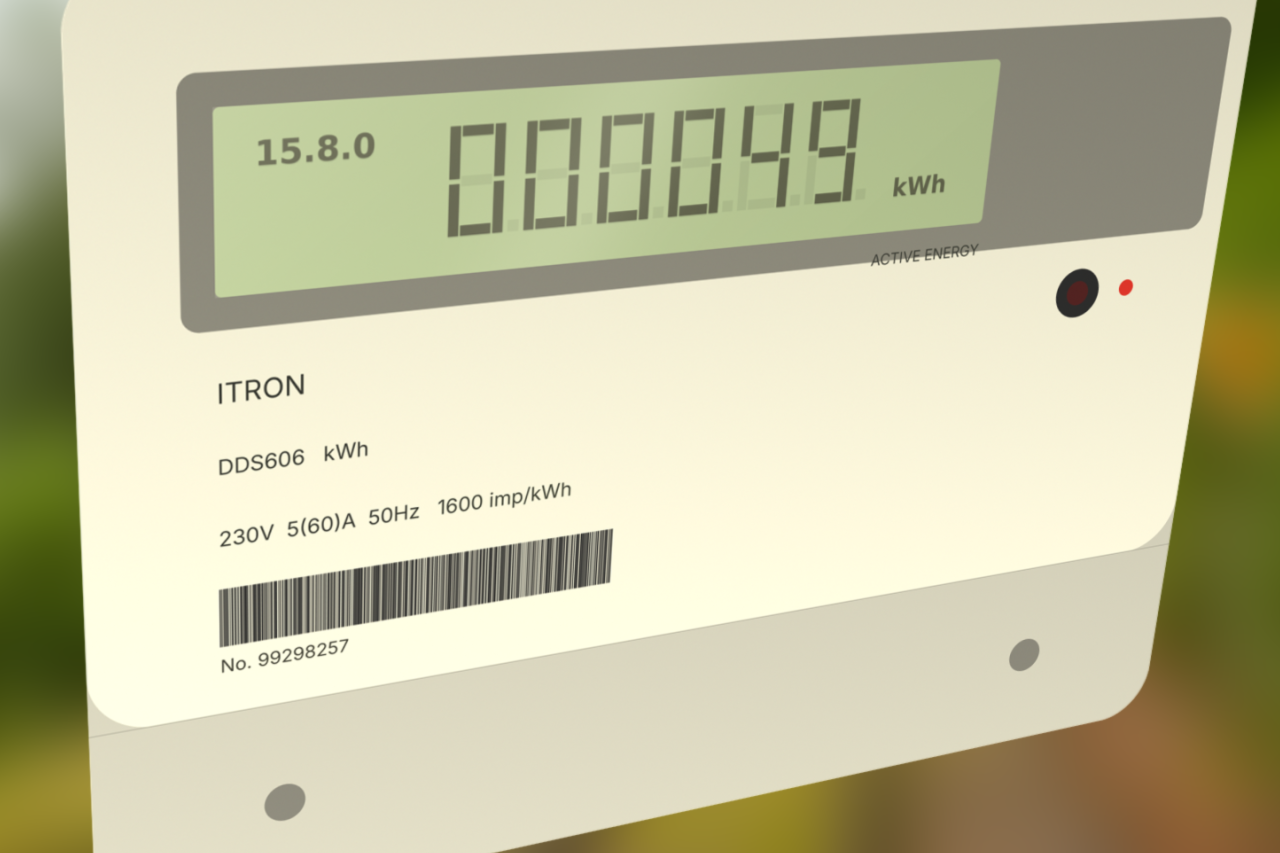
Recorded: value=49 unit=kWh
